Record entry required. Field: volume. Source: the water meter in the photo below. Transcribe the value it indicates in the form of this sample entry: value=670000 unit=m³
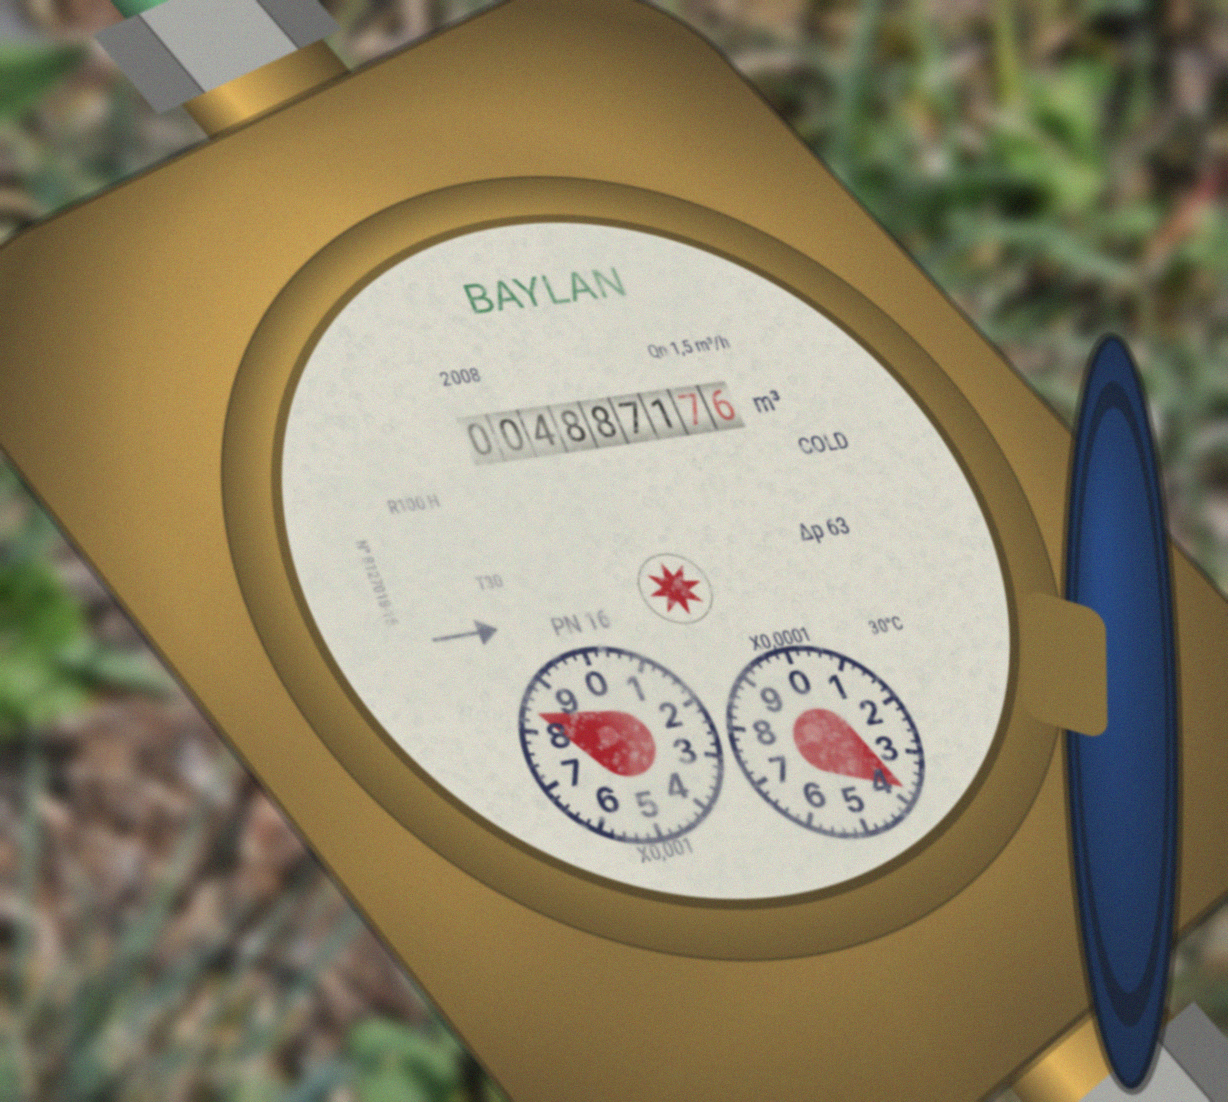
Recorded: value=48871.7683 unit=m³
